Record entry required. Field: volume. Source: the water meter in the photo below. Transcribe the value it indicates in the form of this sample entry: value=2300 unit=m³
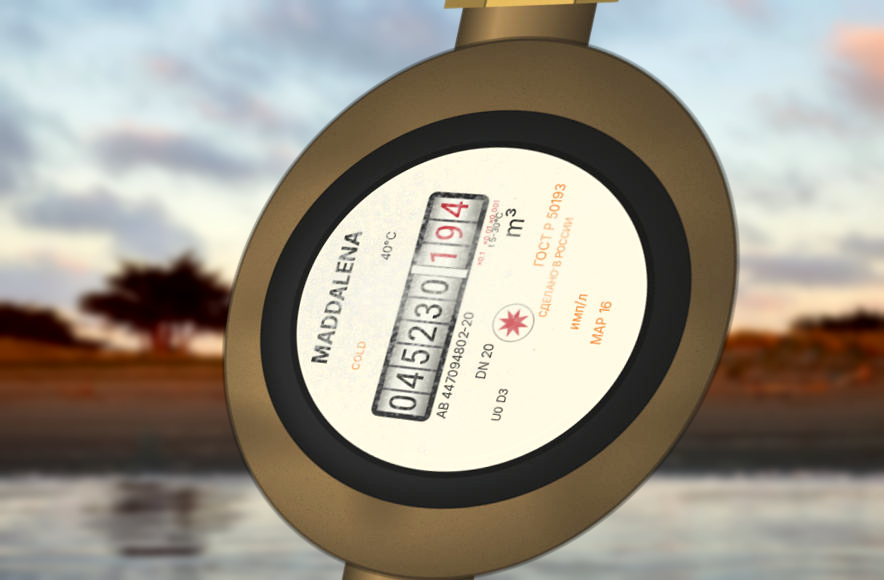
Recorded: value=45230.194 unit=m³
